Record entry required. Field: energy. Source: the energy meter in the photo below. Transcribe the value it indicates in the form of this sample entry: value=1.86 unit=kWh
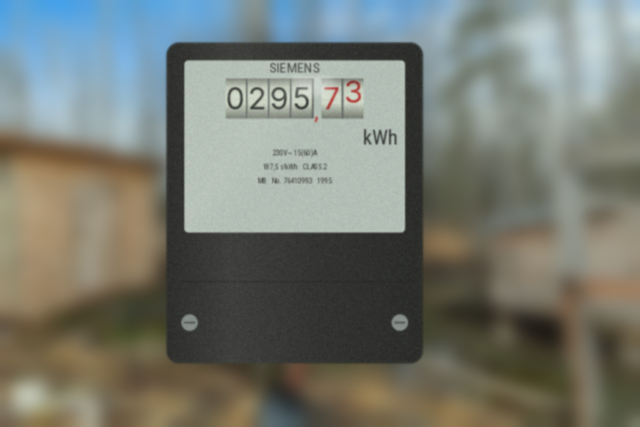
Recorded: value=295.73 unit=kWh
